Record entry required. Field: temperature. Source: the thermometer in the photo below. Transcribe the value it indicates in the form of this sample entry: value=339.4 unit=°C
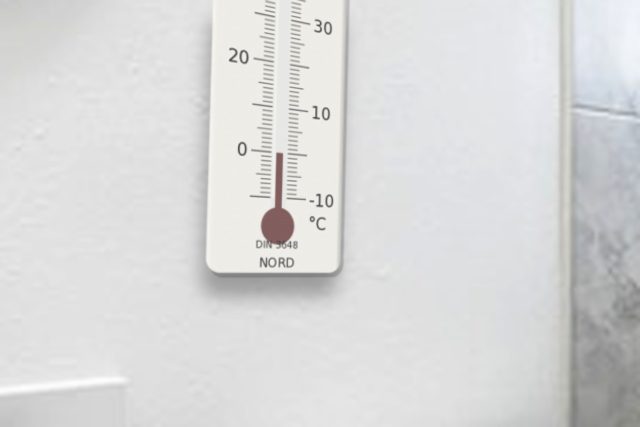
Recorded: value=0 unit=°C
